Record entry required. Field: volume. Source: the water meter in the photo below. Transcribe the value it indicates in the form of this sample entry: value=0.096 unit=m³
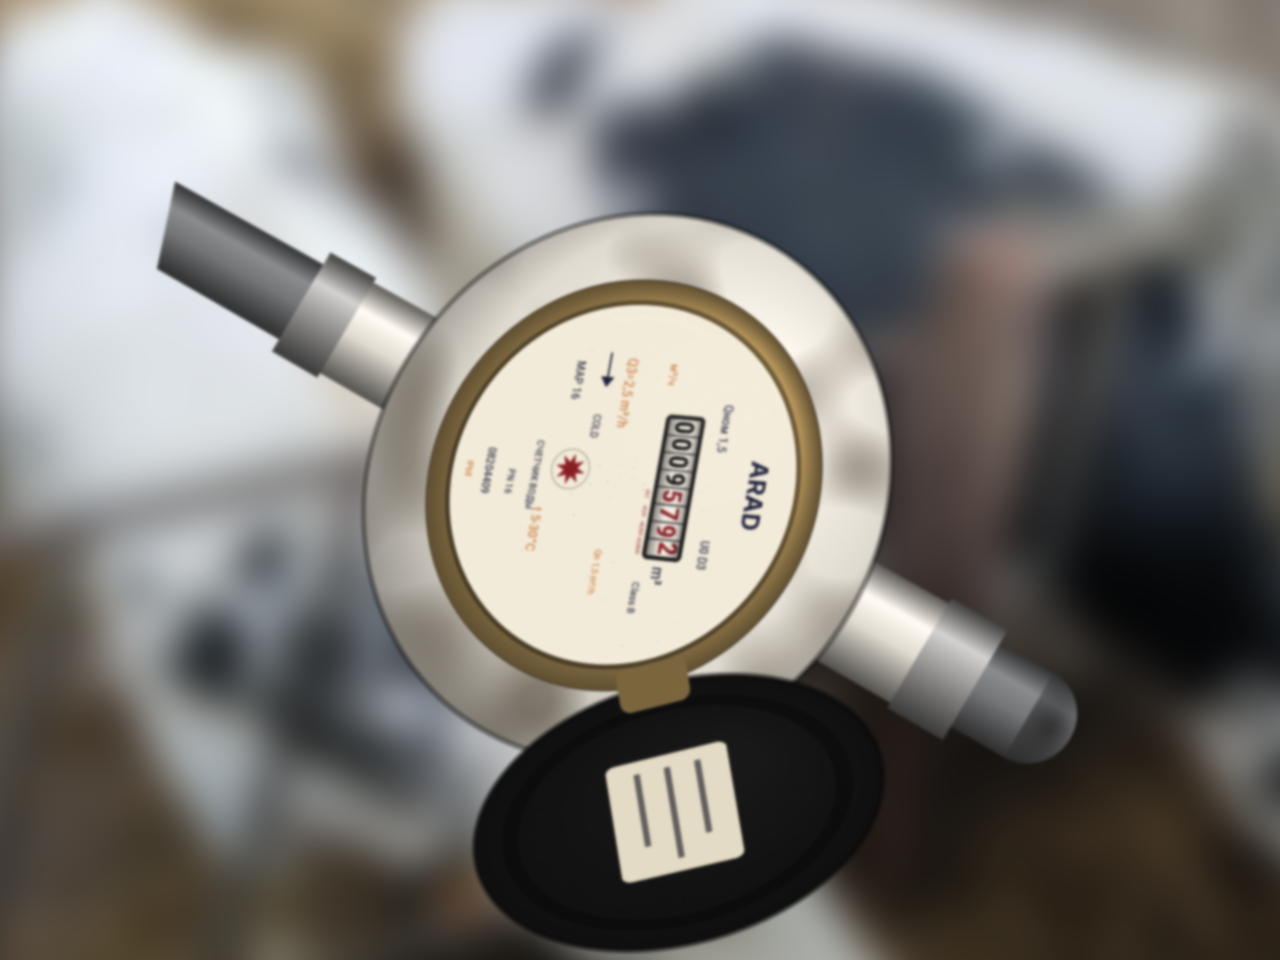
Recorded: value=9.5792 unit=m³
